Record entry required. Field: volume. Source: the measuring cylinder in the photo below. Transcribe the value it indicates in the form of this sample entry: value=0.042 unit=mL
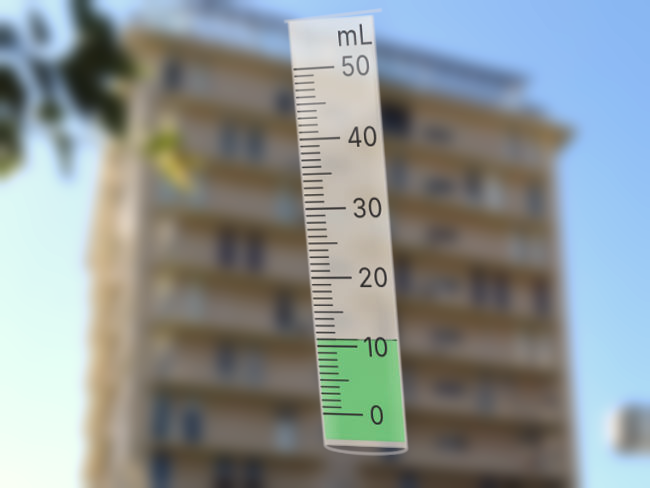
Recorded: value=11 unit=mL
